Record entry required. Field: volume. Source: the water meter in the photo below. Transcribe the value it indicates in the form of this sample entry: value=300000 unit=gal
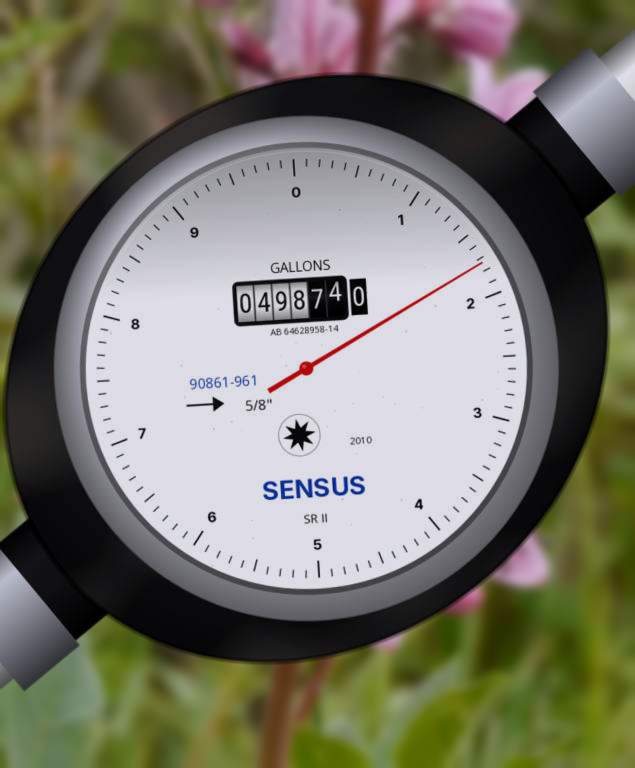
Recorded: value=498741.7 unit=gal
